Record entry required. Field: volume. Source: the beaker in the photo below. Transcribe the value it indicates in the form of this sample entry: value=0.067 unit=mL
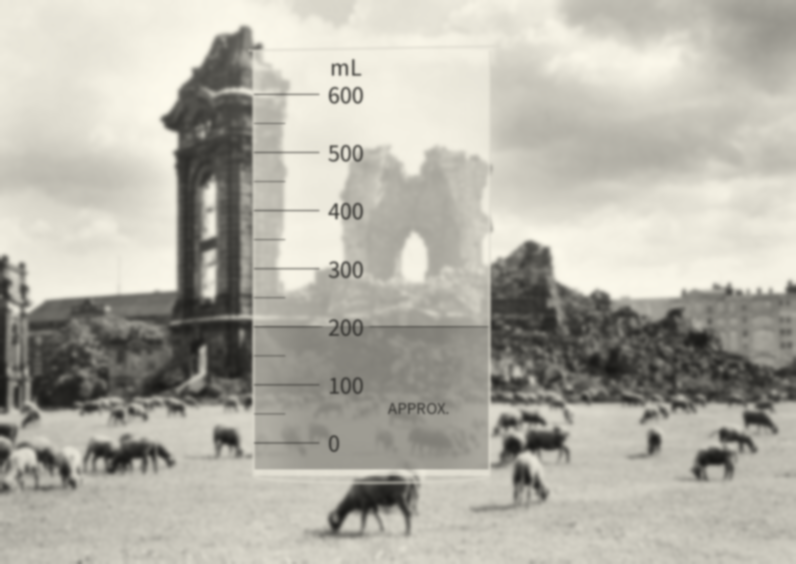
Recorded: value=200 unit=mL
